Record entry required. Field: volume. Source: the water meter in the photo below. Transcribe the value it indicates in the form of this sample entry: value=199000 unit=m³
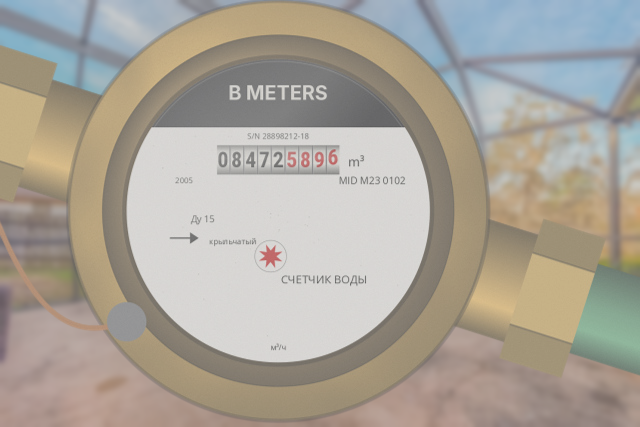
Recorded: value=8472.5896 unit=m³
